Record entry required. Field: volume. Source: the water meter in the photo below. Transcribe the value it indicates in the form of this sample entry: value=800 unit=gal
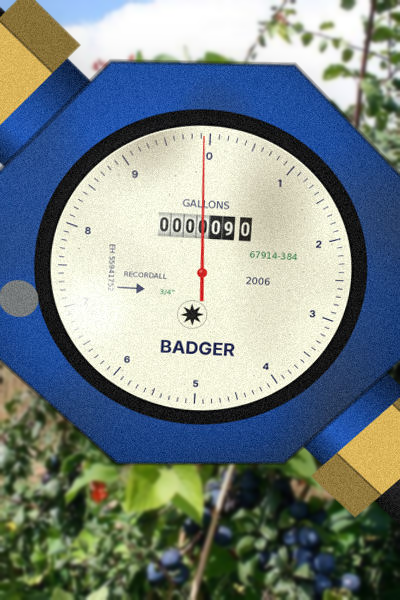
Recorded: value=89.9 unit=gal
